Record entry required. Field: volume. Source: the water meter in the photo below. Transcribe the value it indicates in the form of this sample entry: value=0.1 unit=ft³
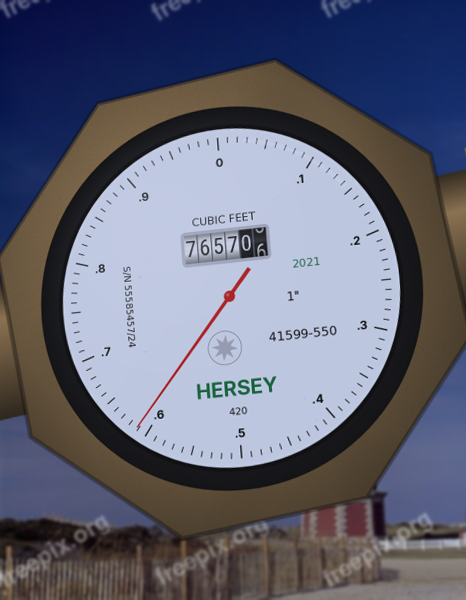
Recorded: value=765705.61 unit=ft³
